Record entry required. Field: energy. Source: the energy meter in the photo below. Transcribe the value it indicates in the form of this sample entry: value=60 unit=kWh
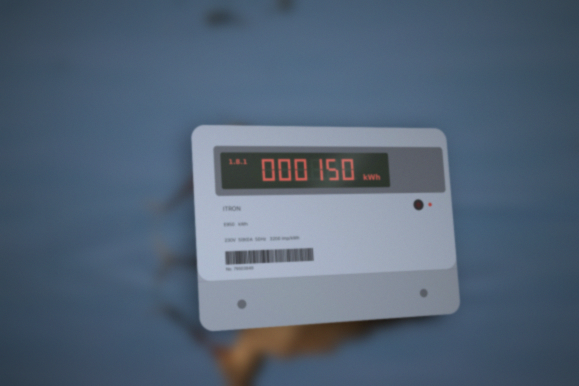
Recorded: value=150 unit=kWh
